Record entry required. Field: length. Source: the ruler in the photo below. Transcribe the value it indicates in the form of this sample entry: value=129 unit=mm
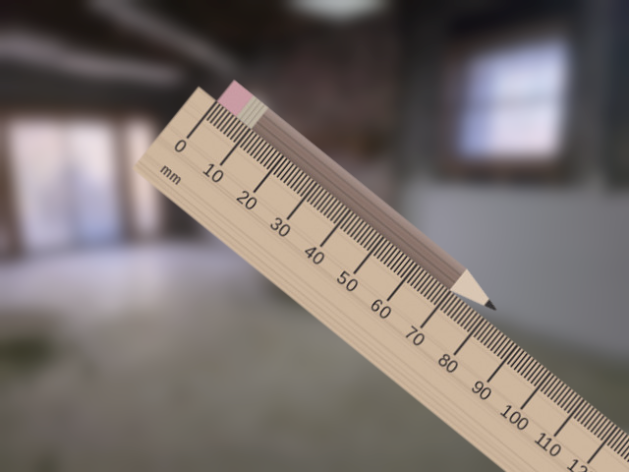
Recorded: value=81 unit=mm
